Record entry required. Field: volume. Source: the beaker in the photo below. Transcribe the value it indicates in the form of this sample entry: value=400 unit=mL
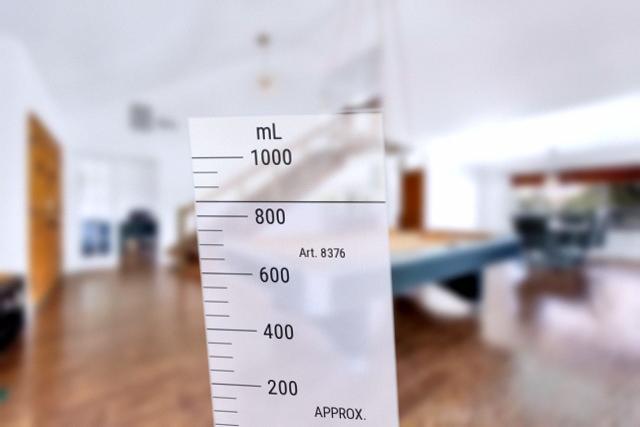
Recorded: value=850 unit=mL
